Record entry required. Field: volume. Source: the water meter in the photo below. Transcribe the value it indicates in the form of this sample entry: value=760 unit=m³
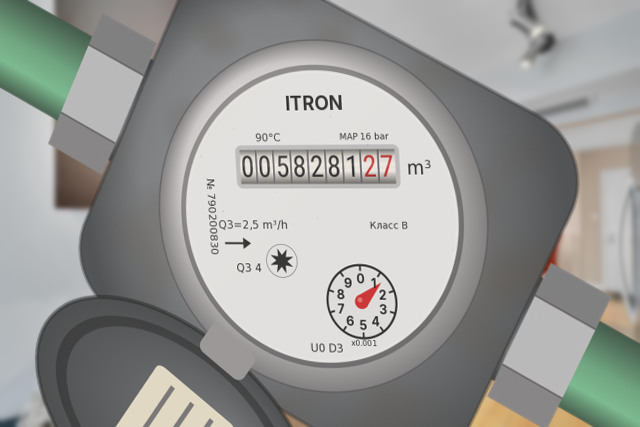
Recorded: value=58281.271 unit=m³
